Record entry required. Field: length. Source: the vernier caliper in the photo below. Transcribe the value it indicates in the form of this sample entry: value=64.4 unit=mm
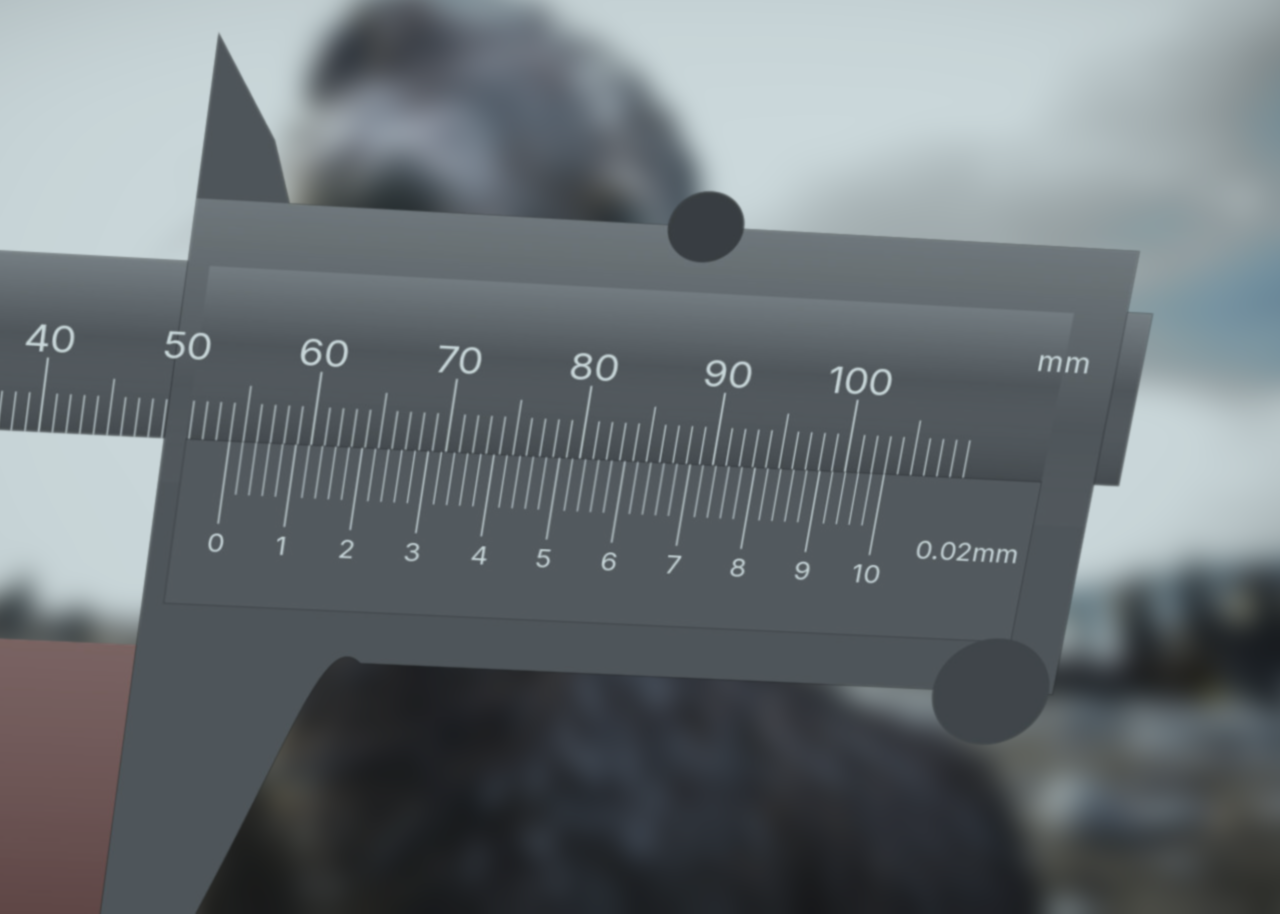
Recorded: value=54.0 unit=mm
